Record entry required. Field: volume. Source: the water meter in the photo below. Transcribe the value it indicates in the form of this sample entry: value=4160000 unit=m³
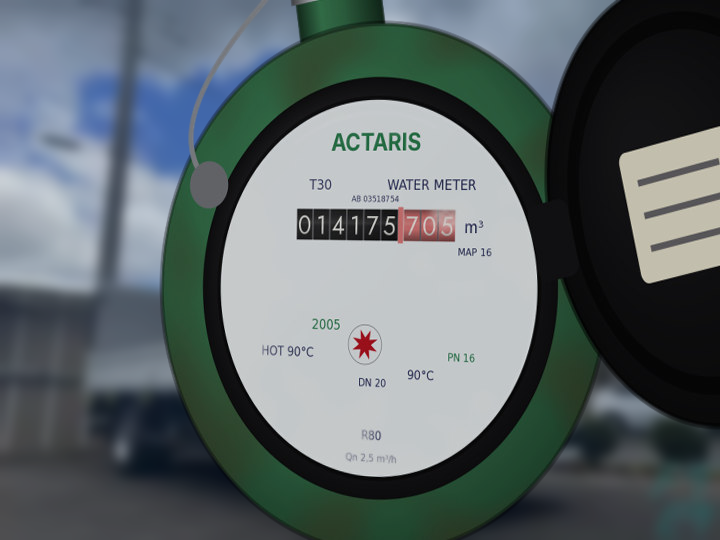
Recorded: value=14175.705 unit=m³
